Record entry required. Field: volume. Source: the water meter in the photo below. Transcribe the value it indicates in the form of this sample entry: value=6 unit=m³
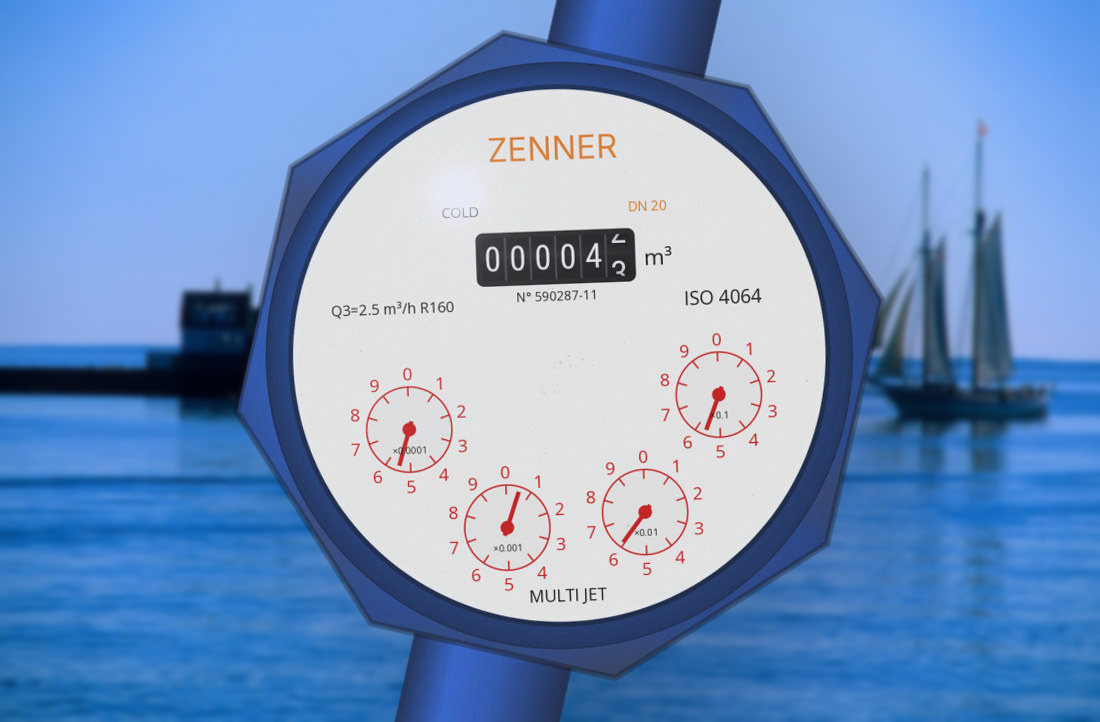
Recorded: value=42.5605 unit=m³
